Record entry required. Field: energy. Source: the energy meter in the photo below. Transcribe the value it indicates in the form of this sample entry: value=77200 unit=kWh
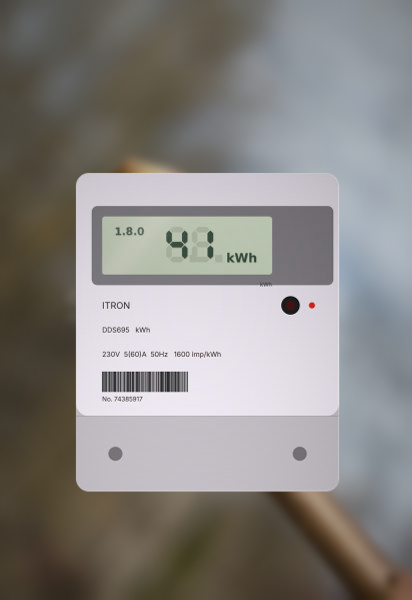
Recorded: value=41 unit=kWh
